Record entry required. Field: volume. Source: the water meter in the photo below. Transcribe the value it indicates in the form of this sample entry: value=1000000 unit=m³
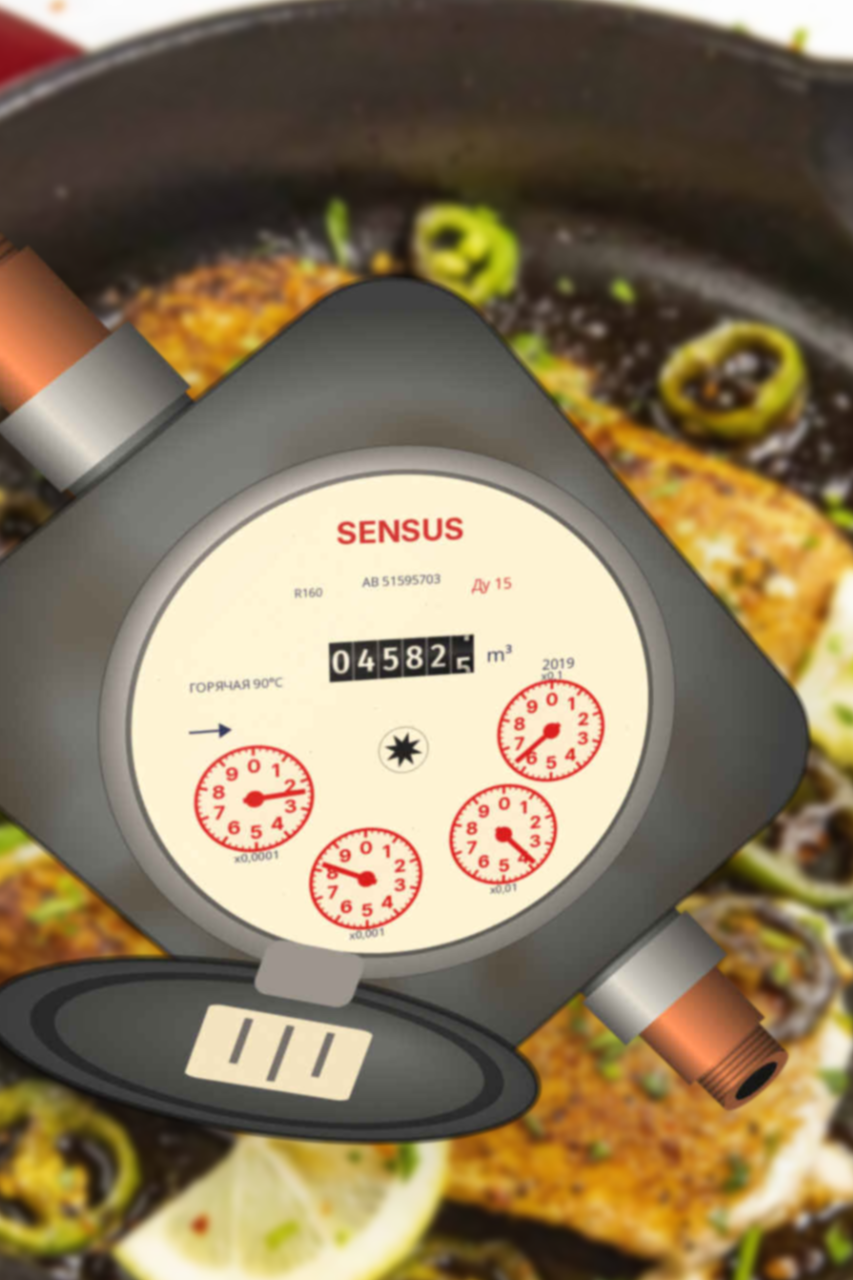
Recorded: value=45824.6382 unit=m³
